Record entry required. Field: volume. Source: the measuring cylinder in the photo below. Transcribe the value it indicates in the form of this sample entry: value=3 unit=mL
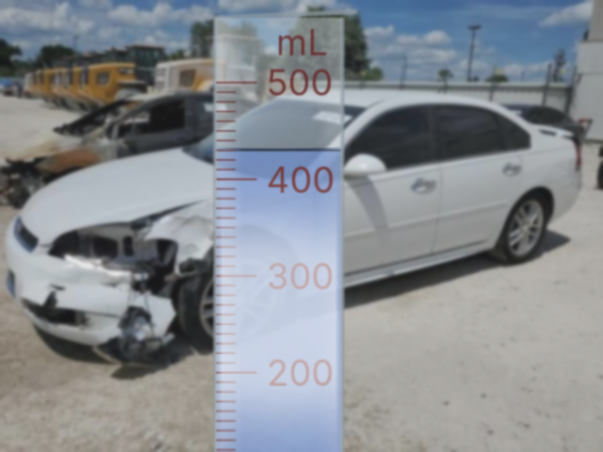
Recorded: value=430 unit=mL
